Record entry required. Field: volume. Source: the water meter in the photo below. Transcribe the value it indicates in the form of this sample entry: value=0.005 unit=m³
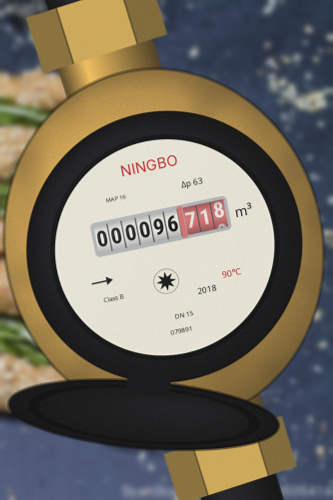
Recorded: value=96.718 unit=m³
